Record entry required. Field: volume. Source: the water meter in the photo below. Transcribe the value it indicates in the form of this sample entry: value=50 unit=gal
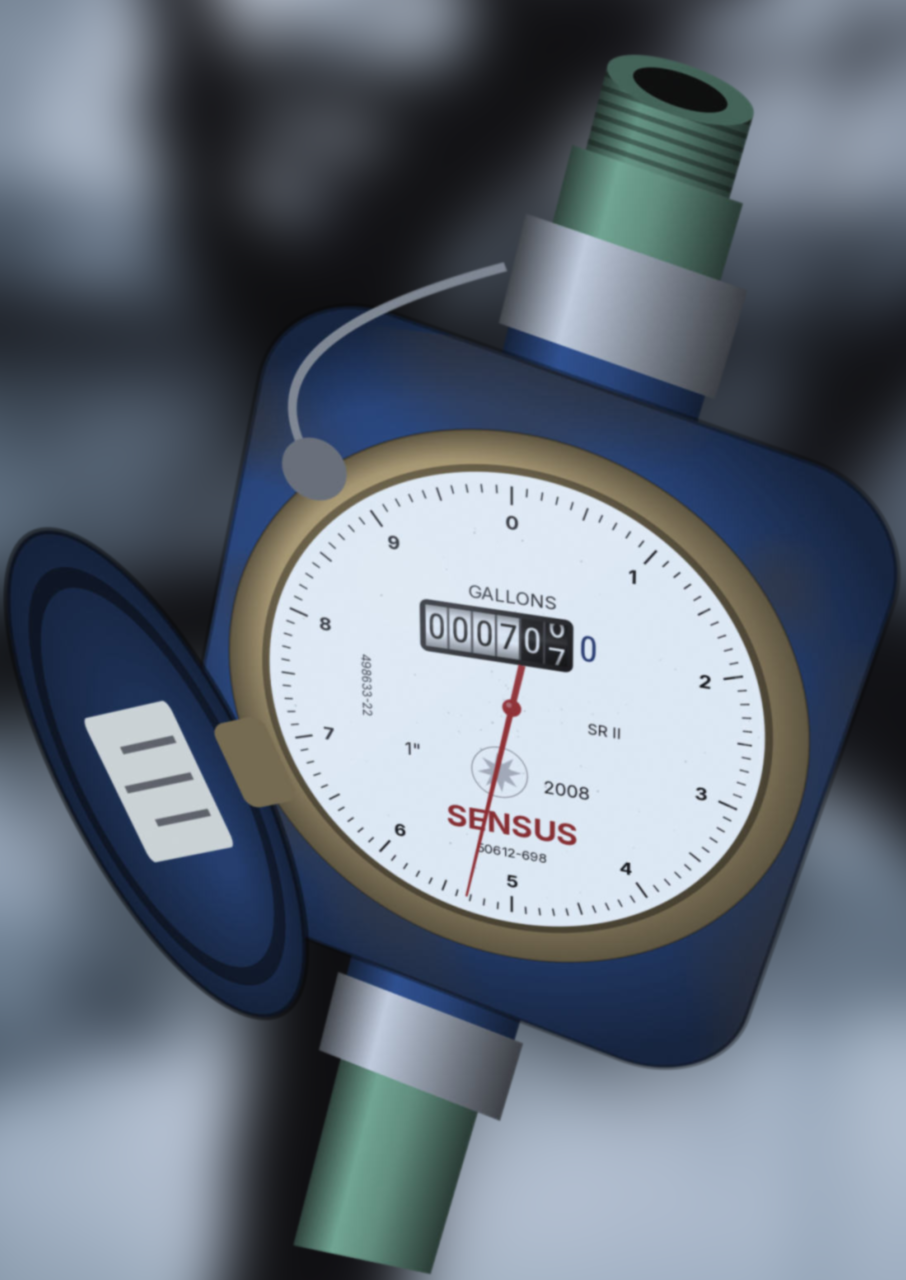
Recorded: value=7065.3 unit=gal
